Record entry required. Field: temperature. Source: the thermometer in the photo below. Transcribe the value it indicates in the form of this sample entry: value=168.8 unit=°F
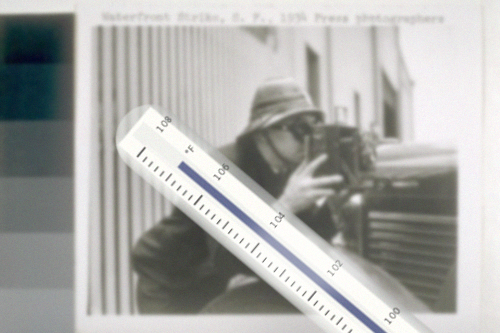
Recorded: value=107 unit=°F
